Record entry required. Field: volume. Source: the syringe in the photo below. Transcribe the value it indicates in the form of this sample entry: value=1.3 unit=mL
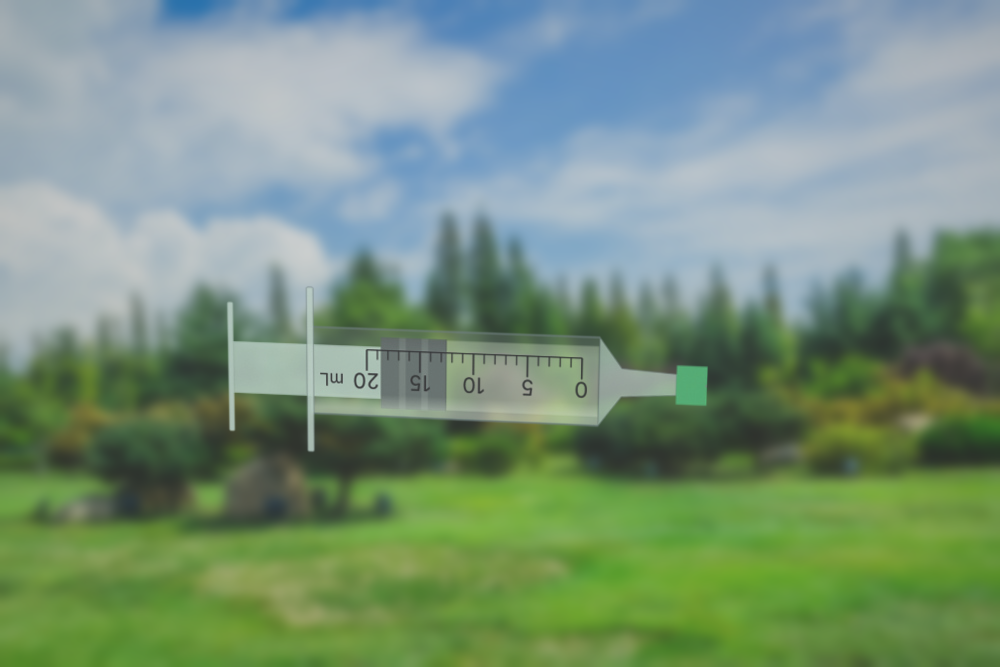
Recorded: value=12.5 unit=mL
